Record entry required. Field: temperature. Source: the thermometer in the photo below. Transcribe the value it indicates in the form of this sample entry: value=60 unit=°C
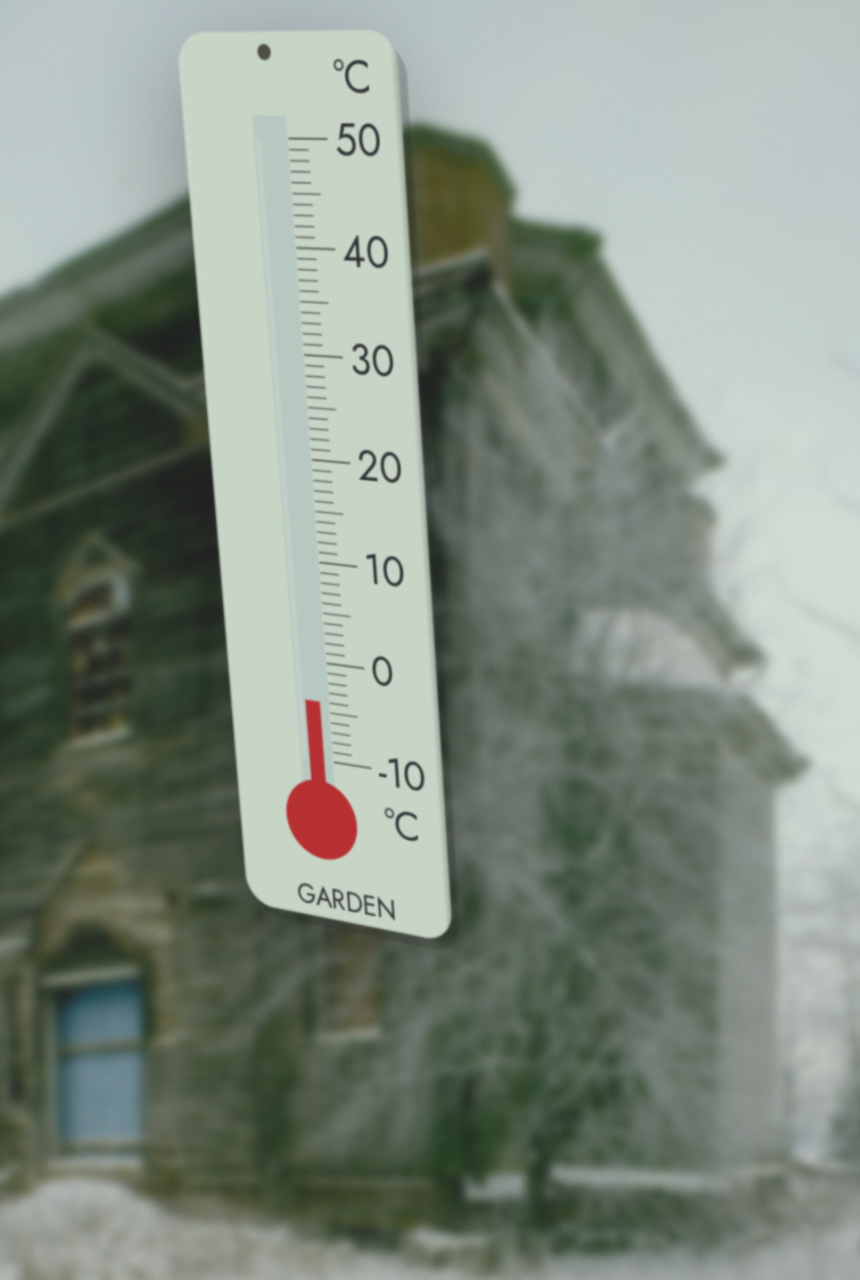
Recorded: value=-4 unit=°C
